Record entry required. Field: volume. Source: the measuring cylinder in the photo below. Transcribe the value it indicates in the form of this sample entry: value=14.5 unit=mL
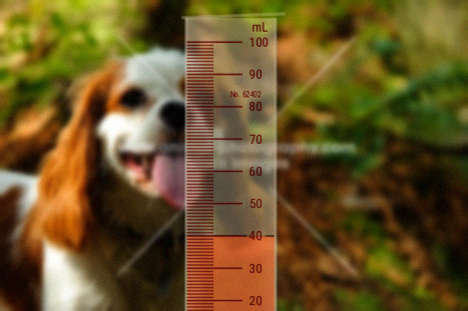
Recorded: value=40 unit=mL
